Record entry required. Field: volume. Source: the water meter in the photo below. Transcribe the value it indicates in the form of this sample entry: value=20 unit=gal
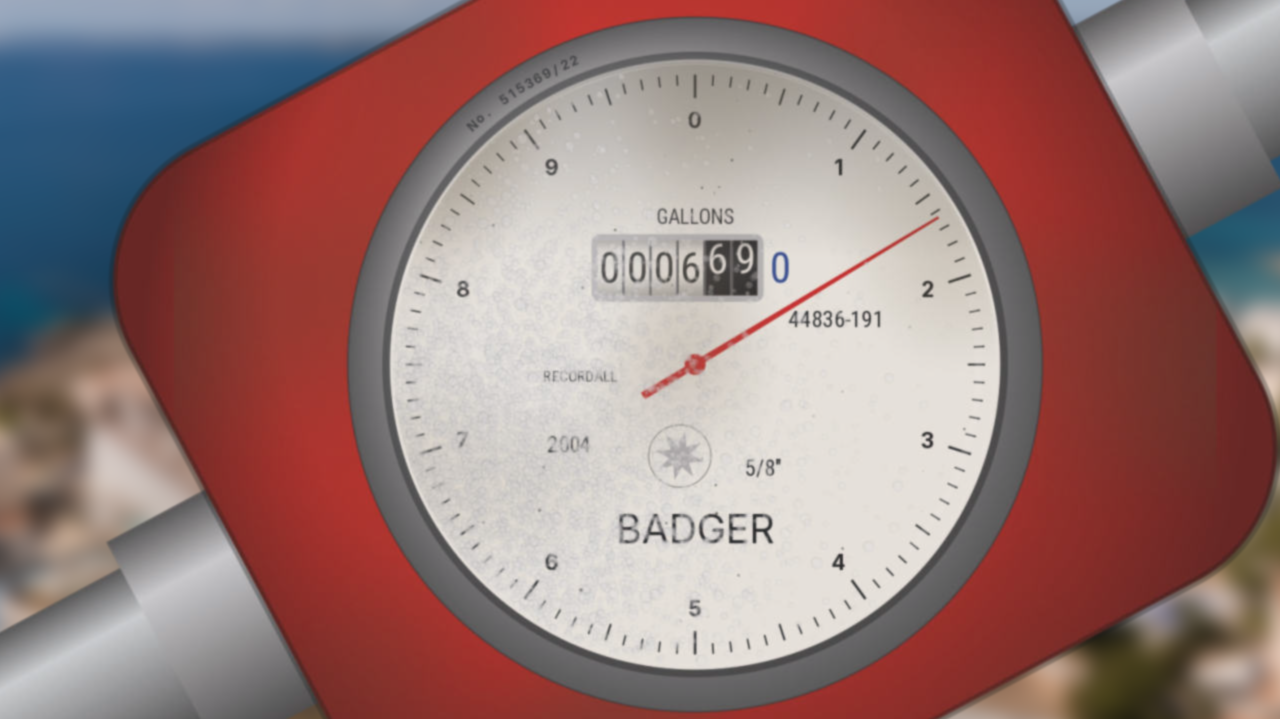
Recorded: value=6691.6 unit=gal
